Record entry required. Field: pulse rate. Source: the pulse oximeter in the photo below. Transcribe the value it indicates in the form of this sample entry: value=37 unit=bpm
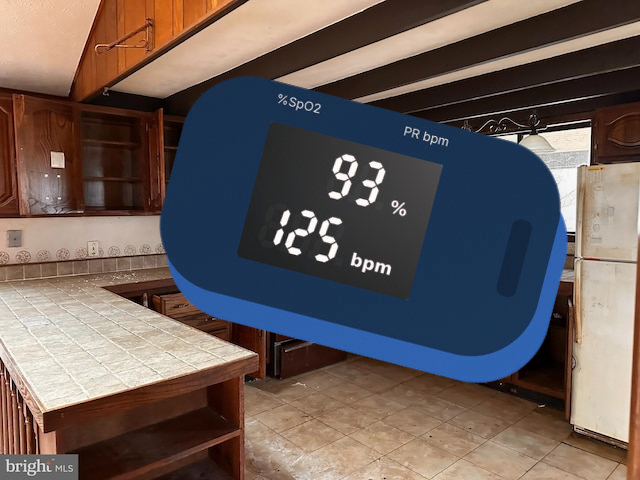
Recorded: value=125 unit=bpm
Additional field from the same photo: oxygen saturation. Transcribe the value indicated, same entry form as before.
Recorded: value=93 unit=%
